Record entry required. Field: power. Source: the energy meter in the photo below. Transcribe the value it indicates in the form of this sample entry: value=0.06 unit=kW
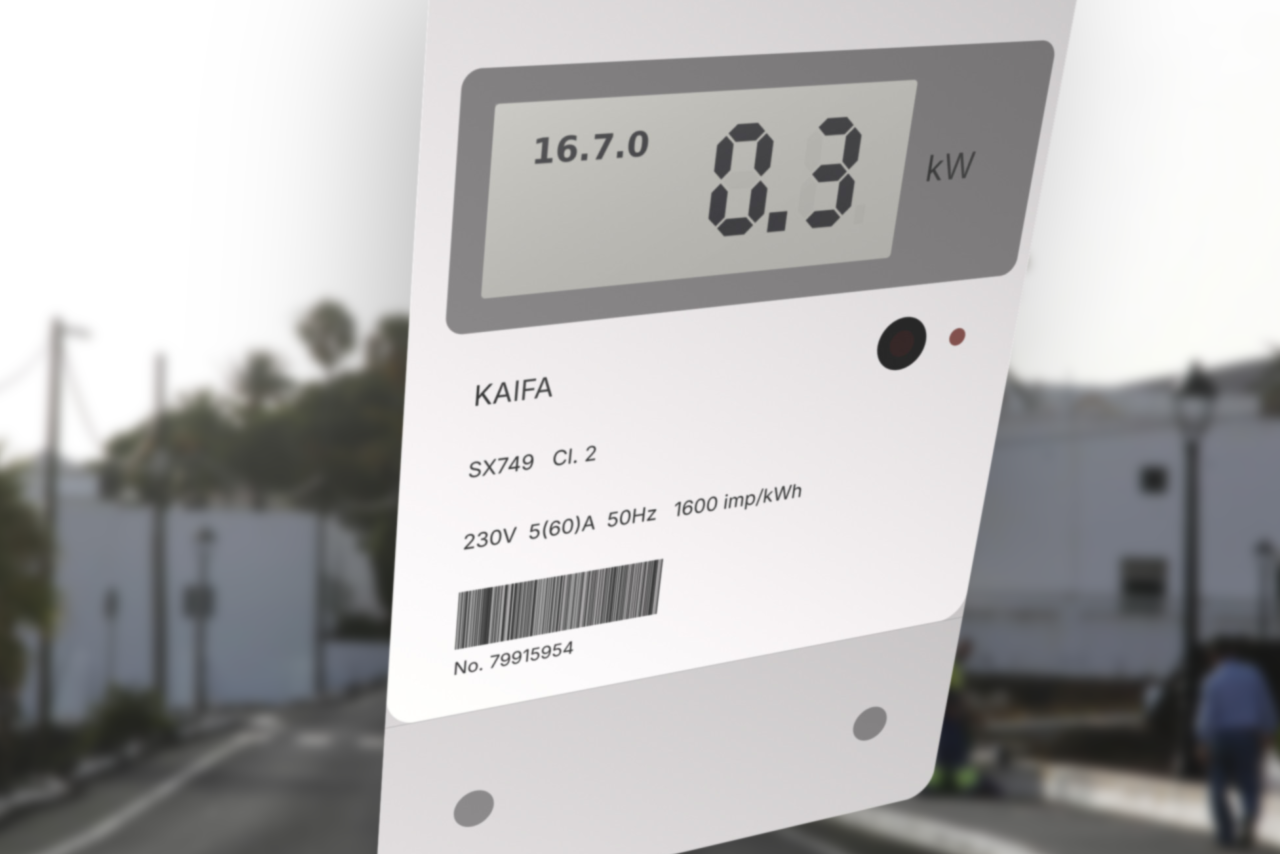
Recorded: value=0.3 unit=kW
